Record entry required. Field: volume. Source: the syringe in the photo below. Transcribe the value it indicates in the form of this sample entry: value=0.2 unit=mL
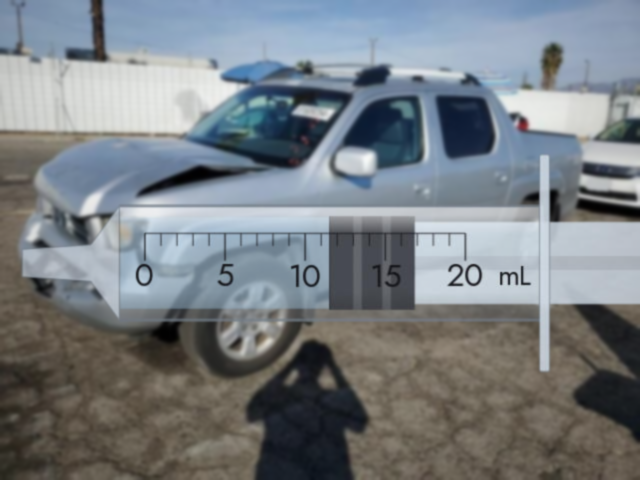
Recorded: value=11.5 unit=mL
